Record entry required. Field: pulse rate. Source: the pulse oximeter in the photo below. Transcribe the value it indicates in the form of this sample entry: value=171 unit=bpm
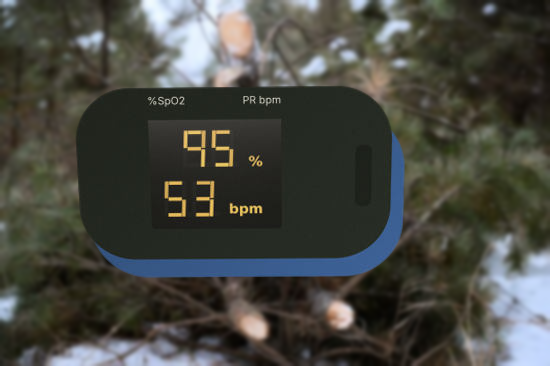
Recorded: value=53 unit=bpm
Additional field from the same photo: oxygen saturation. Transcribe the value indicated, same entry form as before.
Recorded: value=95 unit=%
